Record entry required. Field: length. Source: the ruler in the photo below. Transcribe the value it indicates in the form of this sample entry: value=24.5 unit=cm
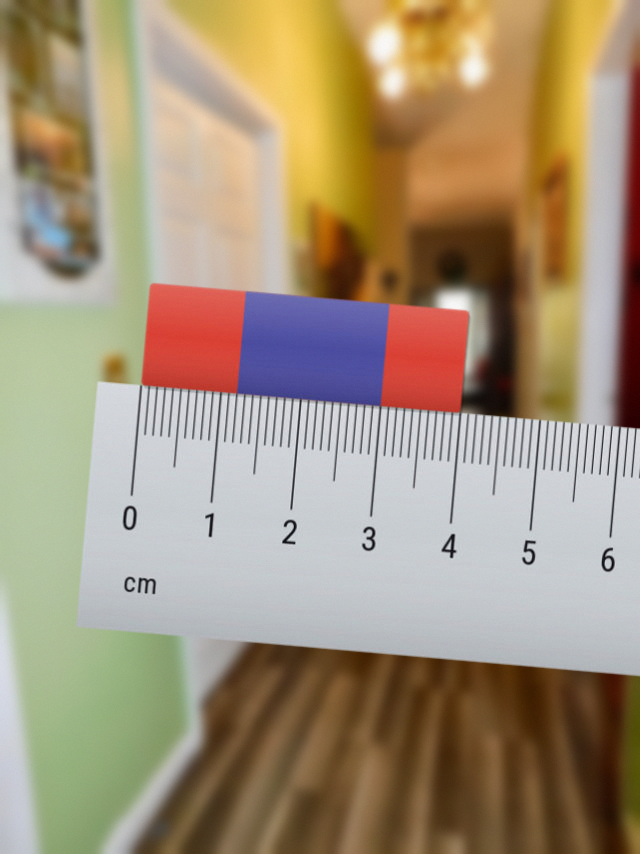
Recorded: value=4 unit=cm
